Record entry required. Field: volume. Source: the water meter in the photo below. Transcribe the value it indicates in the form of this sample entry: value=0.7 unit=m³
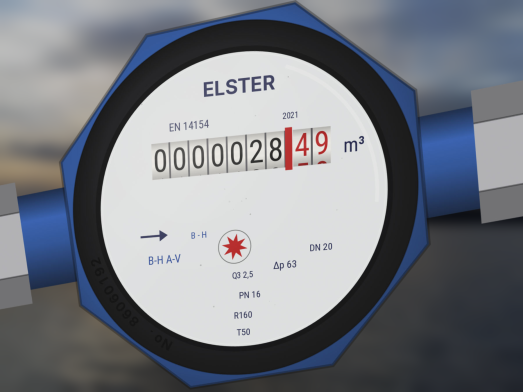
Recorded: value=28.49 unit=m³
